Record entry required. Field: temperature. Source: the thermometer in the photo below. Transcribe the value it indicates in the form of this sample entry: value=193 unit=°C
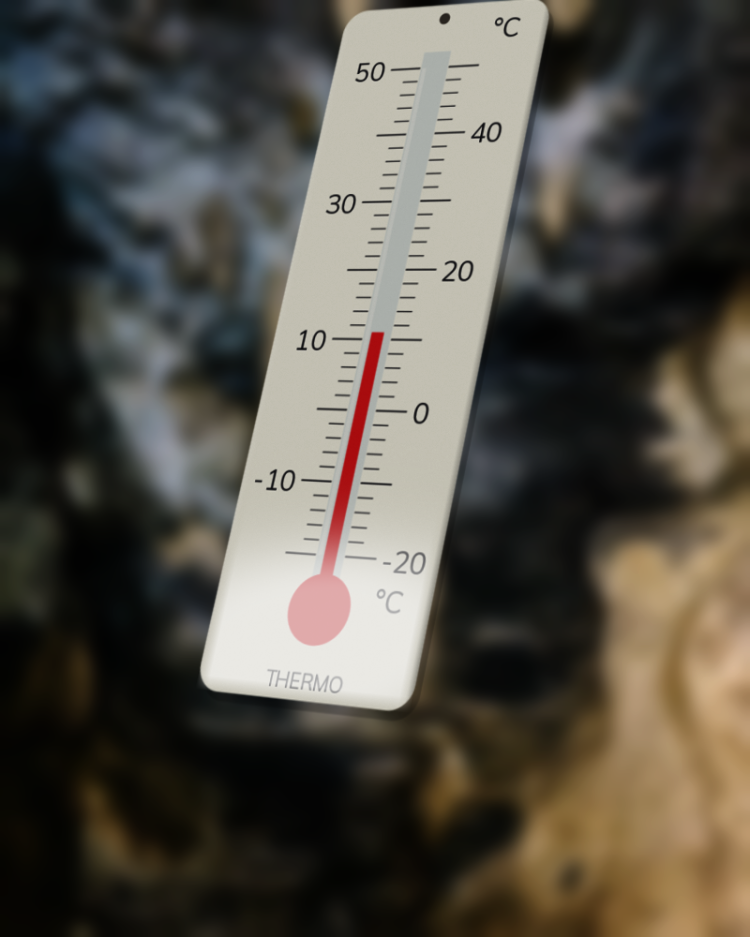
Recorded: value=11 unit=°C
